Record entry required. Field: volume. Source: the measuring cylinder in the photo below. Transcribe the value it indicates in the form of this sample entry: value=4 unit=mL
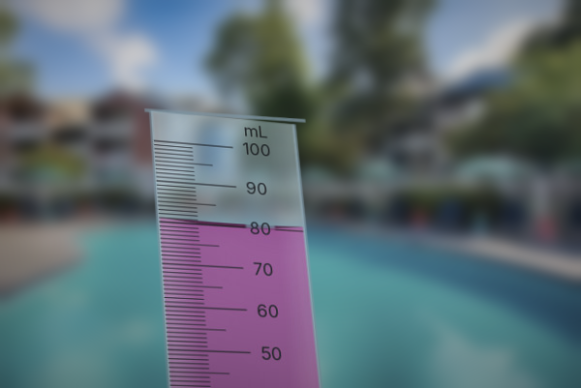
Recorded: value=80 unit=mL
